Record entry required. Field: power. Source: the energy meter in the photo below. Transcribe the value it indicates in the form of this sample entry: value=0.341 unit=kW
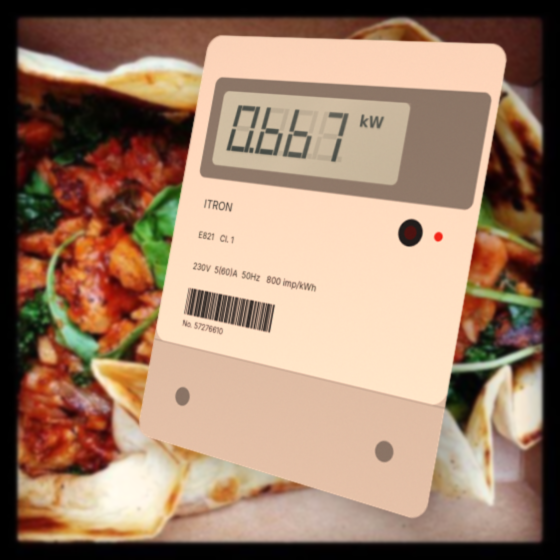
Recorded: value=0.667 unit=kW
